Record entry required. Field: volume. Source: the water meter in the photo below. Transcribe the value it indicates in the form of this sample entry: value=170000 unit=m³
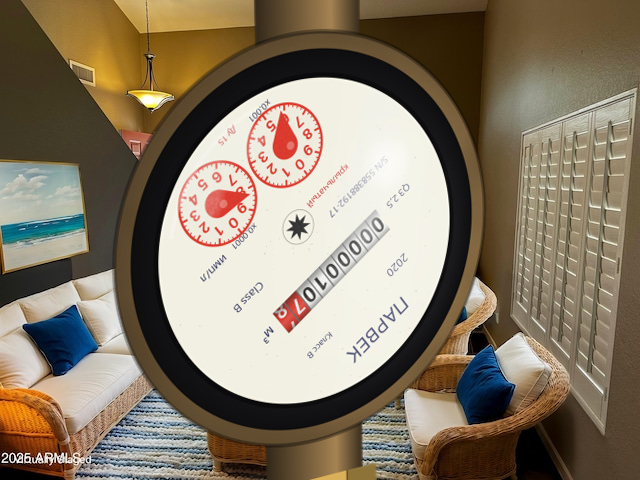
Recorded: value=10.7758 unit=m³
